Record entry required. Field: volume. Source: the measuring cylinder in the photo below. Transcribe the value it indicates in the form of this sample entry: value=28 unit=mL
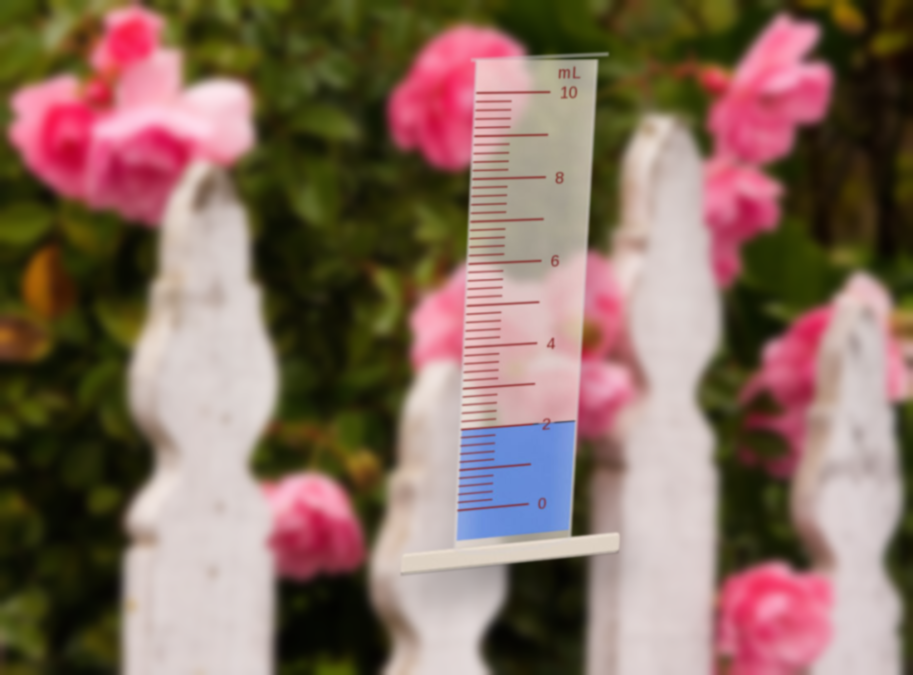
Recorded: value=2 unit=mL
